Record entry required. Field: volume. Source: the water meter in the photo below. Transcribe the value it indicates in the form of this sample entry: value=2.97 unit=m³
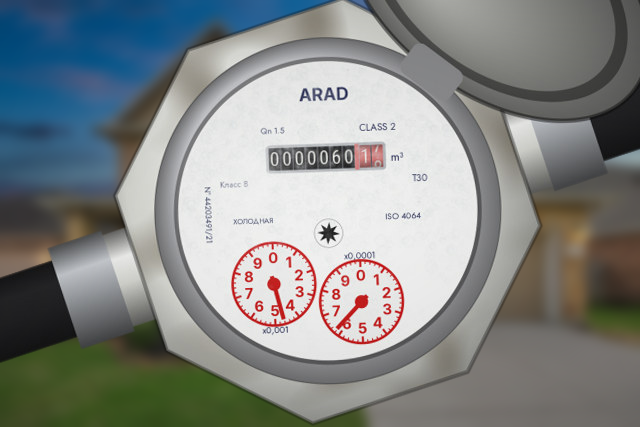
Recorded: value=60.1746 unit=m³
